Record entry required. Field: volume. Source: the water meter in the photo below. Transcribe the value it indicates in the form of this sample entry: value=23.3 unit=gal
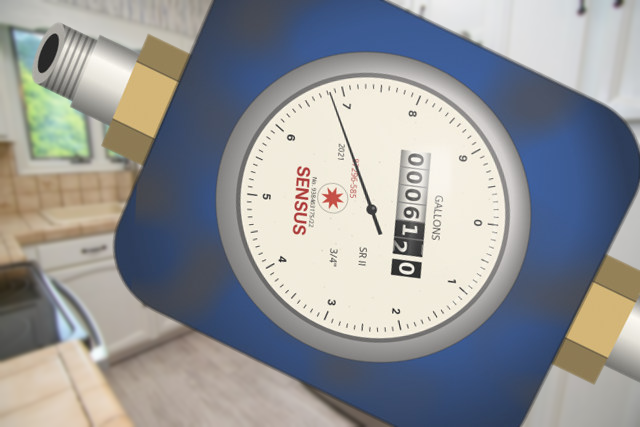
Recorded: value=6116.8 unit=gal
